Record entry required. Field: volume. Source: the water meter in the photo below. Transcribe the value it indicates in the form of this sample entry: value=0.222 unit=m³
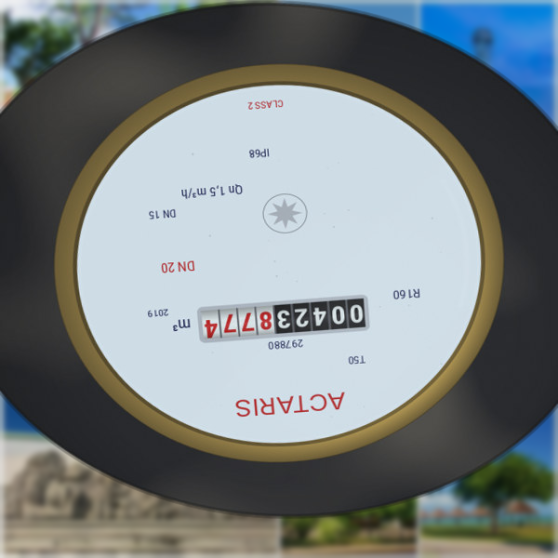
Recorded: value=423.8774 unit=m³
